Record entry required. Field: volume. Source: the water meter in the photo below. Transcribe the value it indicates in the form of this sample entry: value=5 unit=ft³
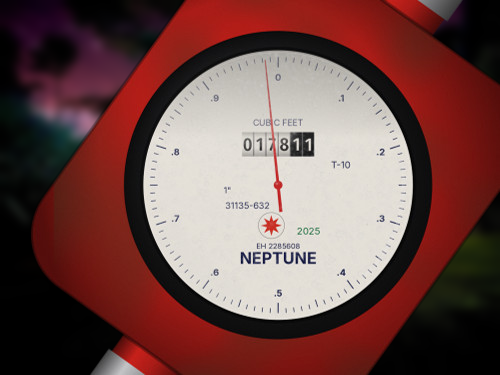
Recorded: value=17810.98 unit=ft³
